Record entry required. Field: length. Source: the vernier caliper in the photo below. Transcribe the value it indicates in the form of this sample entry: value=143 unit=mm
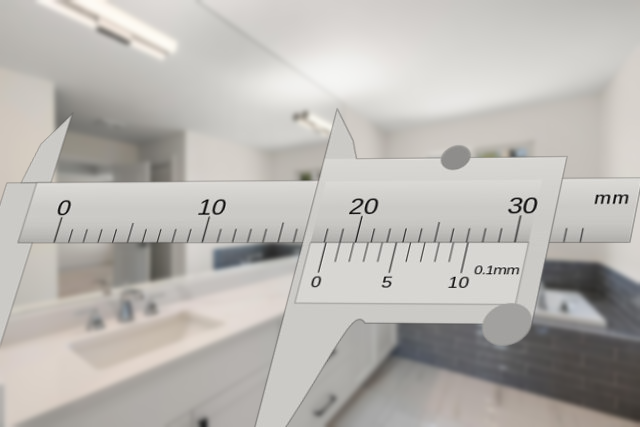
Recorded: value=18.1 unit=mm
